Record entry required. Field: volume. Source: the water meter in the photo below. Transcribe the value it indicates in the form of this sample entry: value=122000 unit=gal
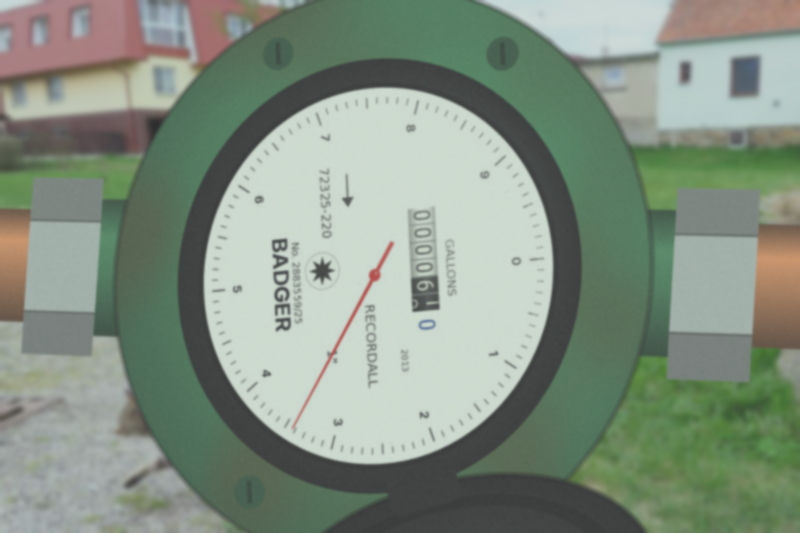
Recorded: value=613.4 unit=gal
